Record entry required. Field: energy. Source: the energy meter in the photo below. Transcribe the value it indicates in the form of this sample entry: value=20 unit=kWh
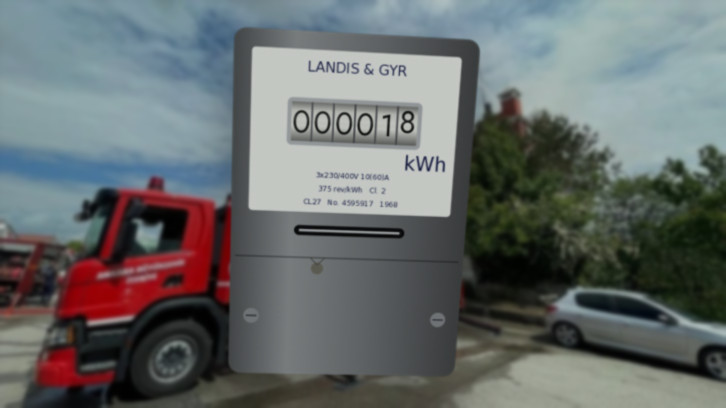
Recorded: value=18 unit=kWh
